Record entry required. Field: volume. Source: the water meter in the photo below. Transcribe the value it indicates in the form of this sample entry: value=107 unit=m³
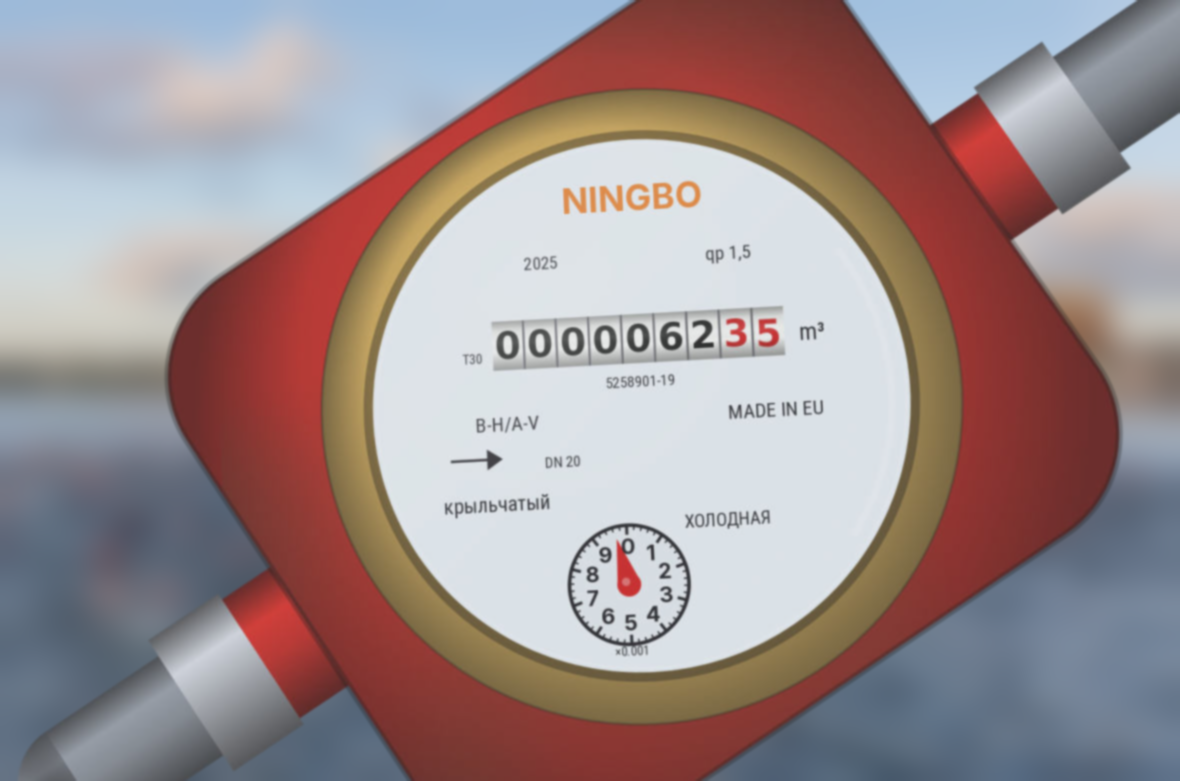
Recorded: value=62.349 unit=m³
